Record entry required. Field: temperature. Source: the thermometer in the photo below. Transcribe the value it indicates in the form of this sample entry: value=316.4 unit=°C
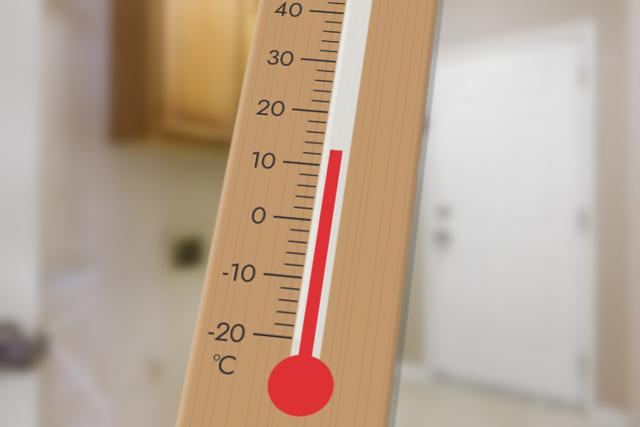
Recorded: value=13 unit=°C
